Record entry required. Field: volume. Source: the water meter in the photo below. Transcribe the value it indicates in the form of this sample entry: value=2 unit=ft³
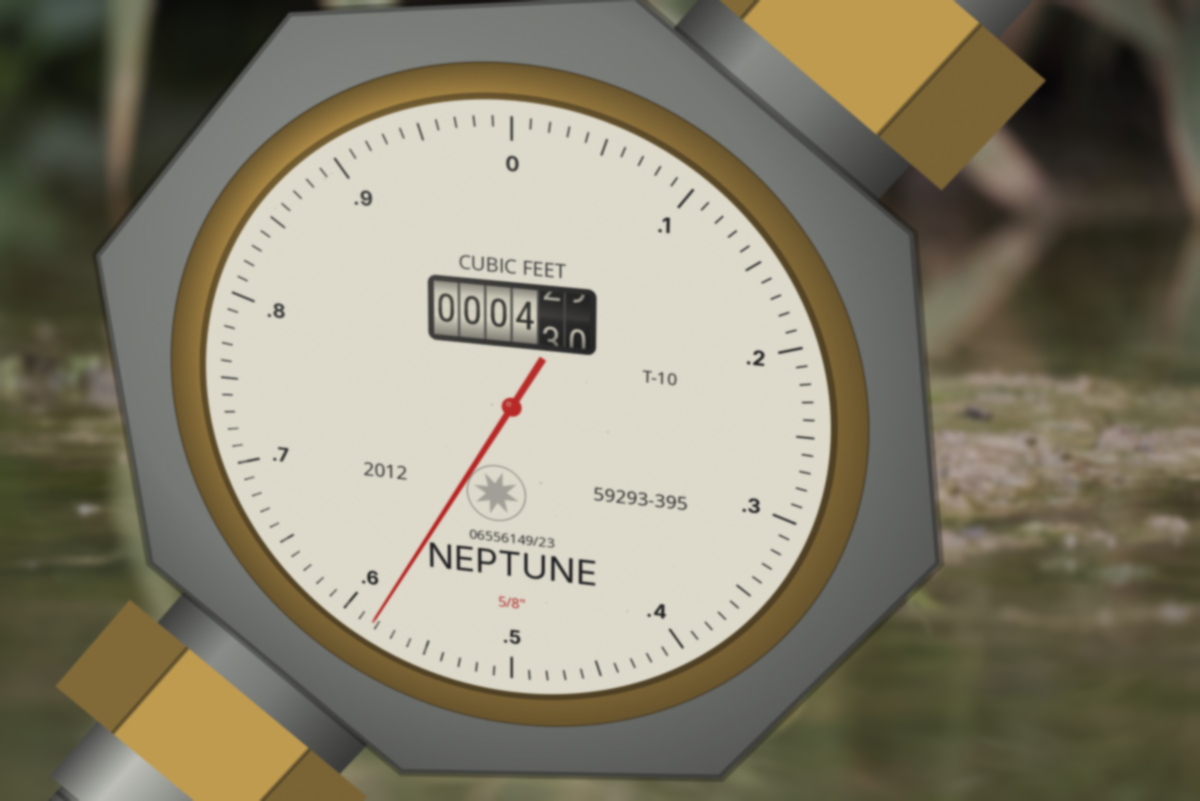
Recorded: value=429.58 unit=ft³
